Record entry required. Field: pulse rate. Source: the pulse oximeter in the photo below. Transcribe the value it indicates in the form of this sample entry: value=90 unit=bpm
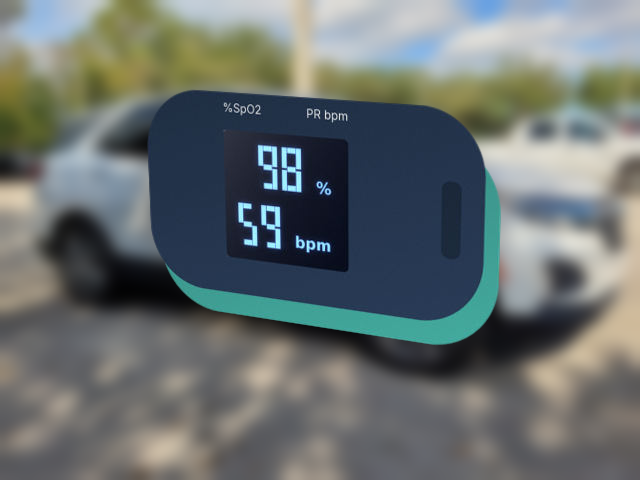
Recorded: value=59 unit=bpm
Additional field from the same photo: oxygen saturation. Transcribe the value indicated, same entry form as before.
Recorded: value=98 unit=%
